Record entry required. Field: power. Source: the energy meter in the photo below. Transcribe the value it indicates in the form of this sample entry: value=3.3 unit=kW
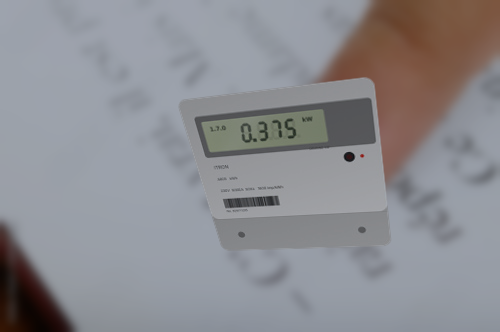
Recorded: value=0.375 unit=kW
